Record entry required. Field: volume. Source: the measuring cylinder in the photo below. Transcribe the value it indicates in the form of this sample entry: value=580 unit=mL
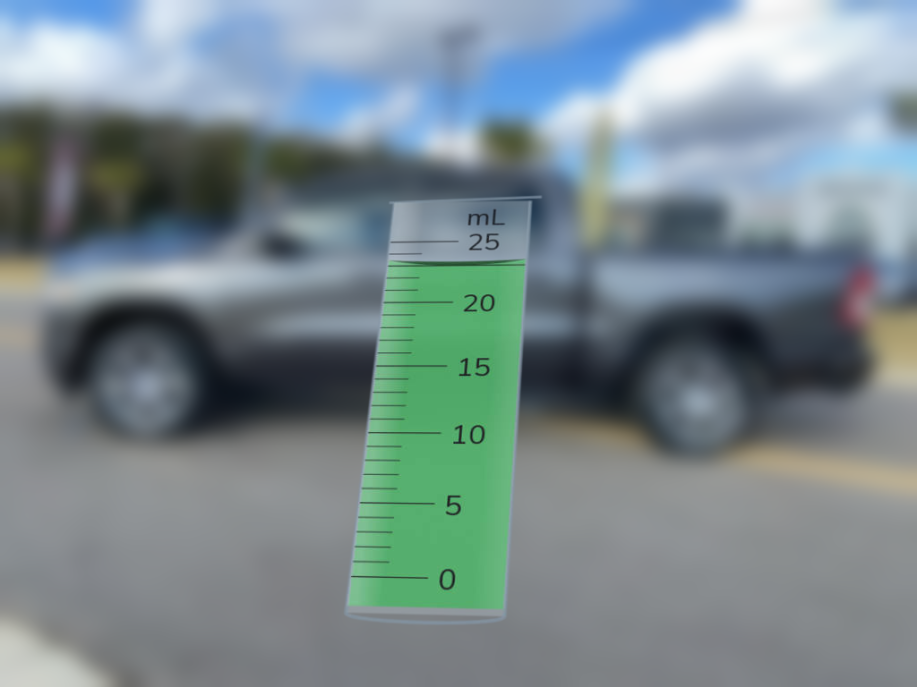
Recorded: value=23 unit=mL
